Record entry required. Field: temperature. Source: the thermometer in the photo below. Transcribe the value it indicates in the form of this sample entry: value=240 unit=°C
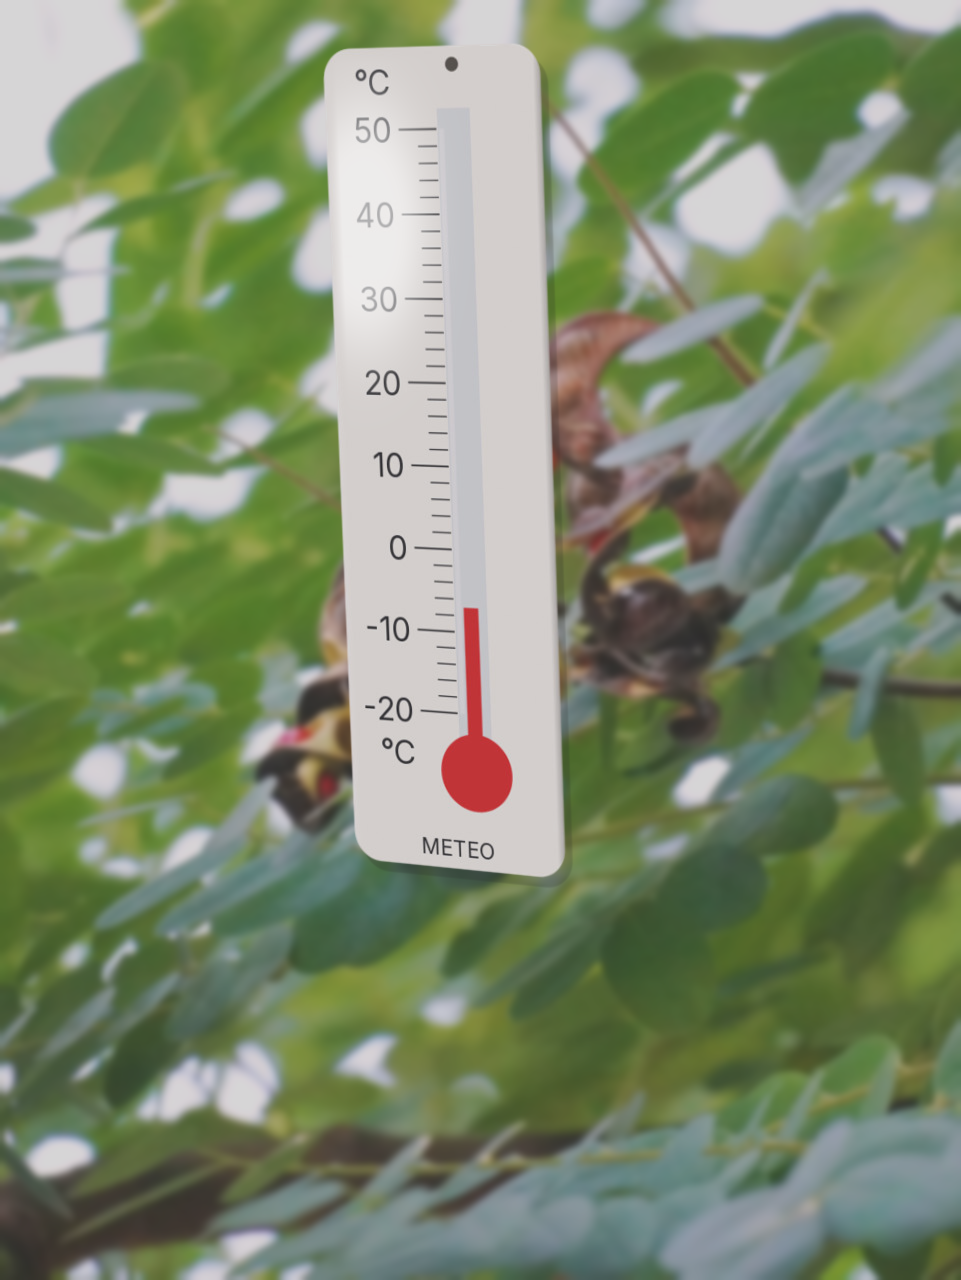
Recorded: value=-7 unit=°C
